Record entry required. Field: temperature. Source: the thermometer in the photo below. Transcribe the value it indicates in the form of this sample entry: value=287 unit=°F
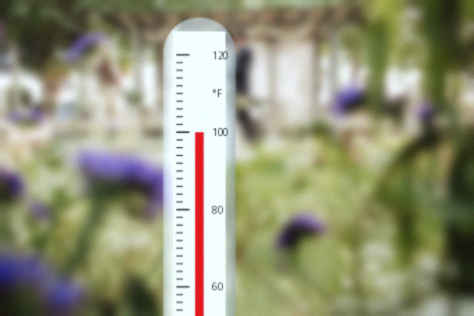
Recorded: value=100 unit=°F
